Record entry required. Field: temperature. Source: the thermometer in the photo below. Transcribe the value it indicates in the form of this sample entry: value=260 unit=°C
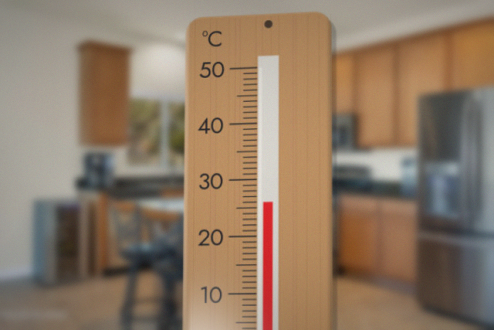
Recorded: value=26 unit=°C
